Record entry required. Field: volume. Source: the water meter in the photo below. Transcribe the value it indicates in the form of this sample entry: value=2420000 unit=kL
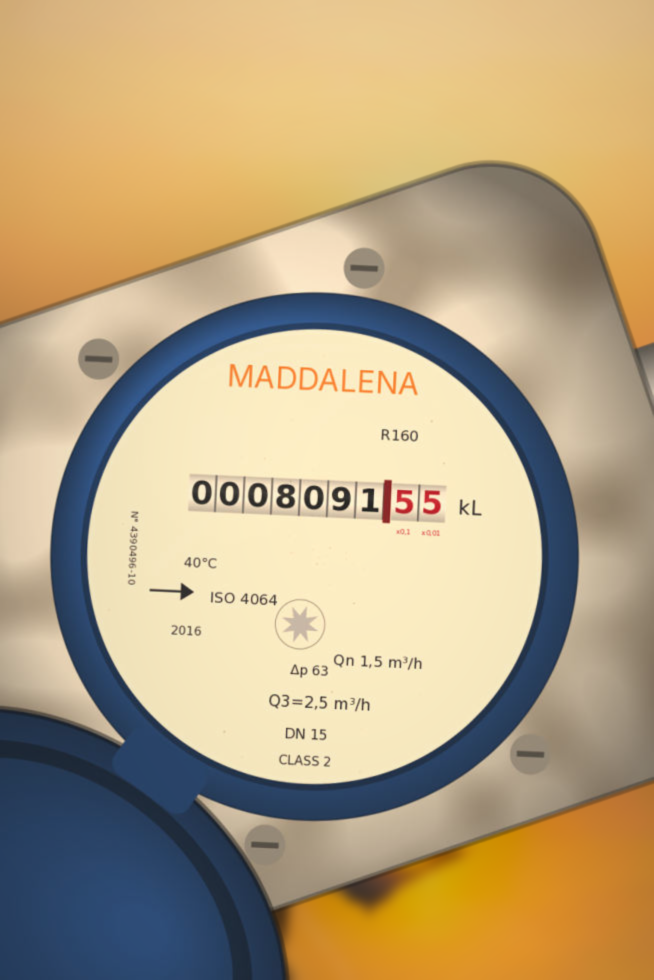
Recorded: value=8091.55 unit=kL
